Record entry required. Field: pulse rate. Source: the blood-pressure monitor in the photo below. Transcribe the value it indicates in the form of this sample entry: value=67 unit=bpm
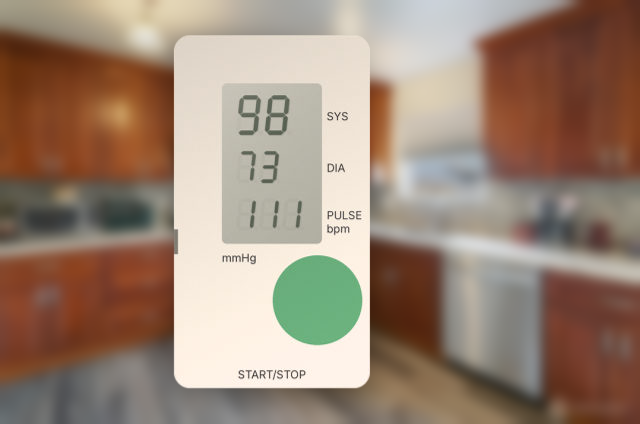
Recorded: value=111 unit=bpm
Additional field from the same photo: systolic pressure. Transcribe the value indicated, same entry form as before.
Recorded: value=98 unit=mmHg
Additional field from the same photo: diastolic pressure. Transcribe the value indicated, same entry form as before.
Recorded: value=73 unit=mmHg
